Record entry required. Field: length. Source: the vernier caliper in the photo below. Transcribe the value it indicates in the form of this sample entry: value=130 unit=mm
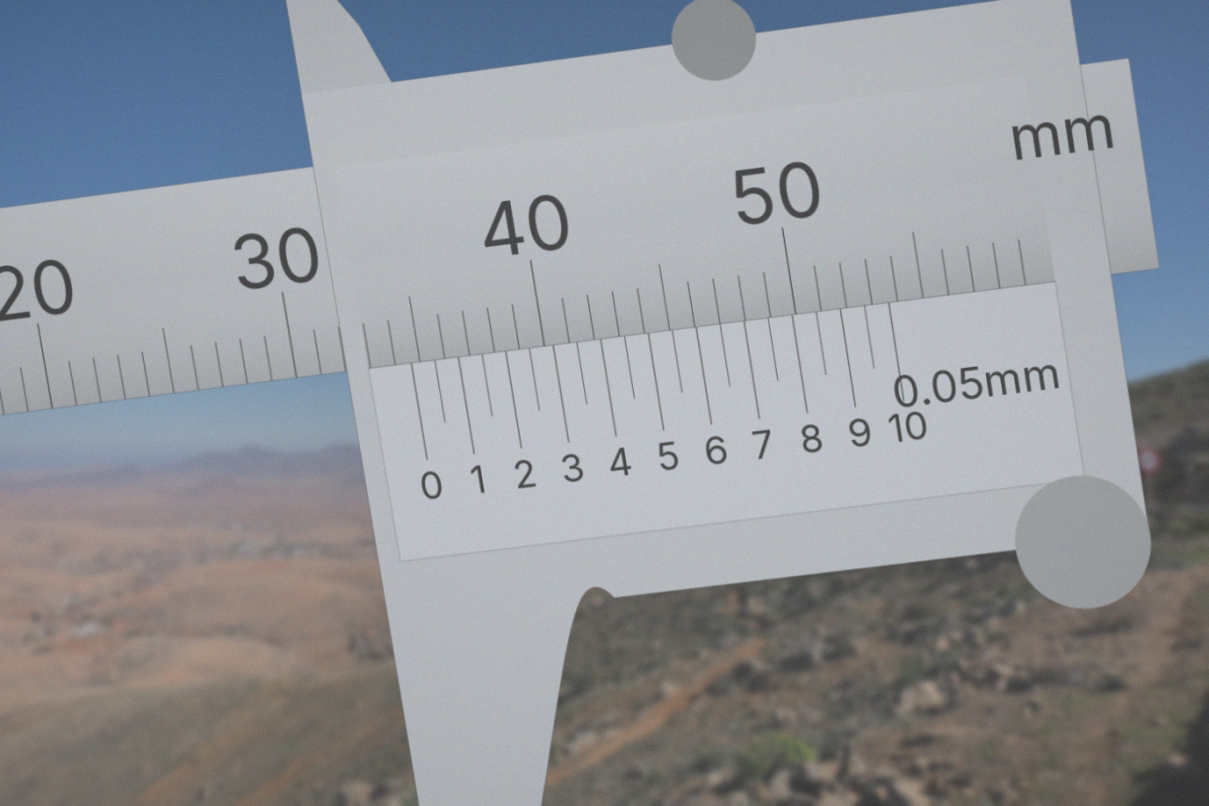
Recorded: value=34.65 unit=mm
